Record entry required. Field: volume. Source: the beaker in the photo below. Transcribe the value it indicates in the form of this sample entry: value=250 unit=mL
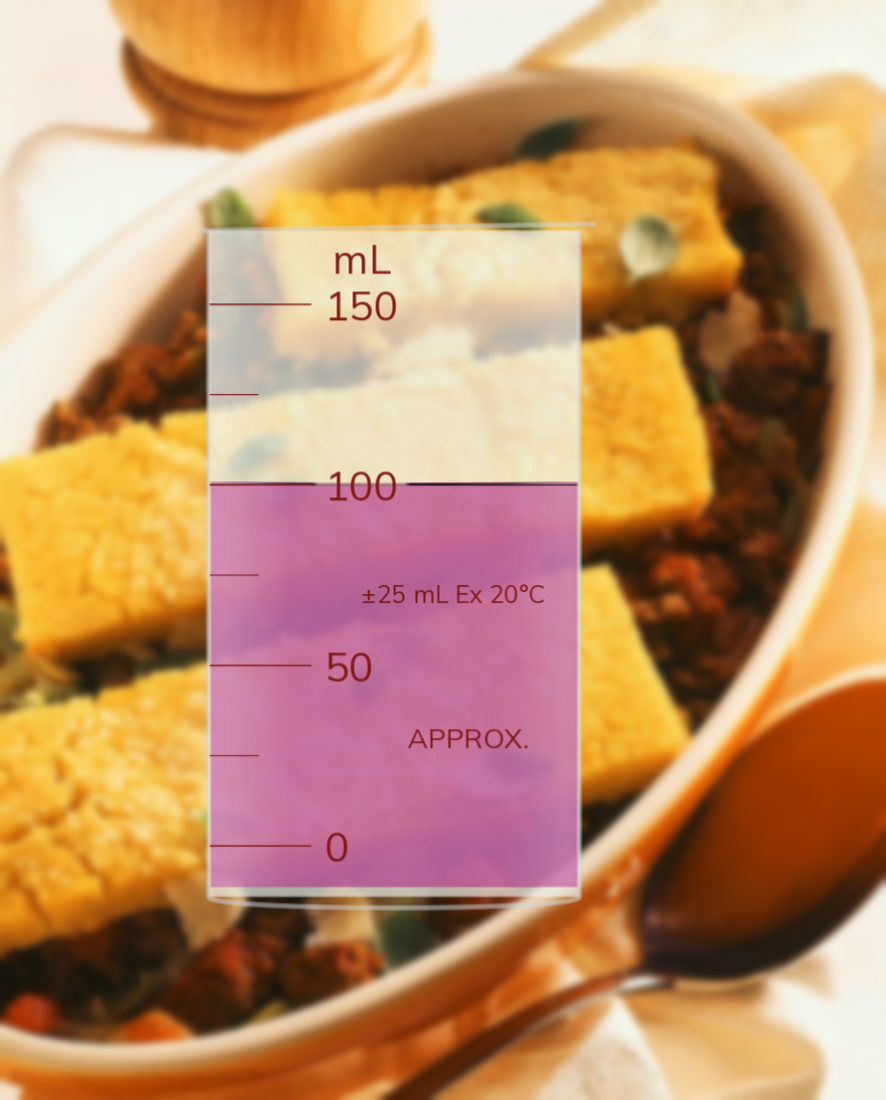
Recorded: value=100 unit=mL
